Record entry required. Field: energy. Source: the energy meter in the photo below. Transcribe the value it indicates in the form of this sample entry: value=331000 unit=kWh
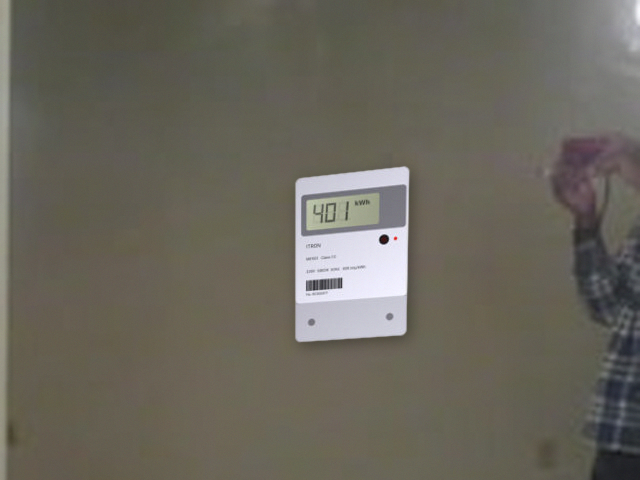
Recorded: value=401 unit=kWh
